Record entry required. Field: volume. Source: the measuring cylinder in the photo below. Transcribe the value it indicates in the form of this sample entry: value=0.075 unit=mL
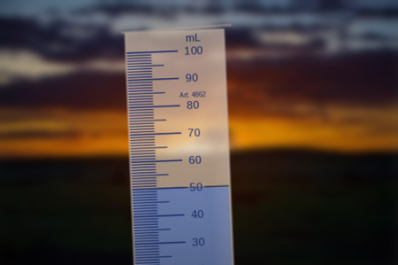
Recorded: value=50 unit=mL
